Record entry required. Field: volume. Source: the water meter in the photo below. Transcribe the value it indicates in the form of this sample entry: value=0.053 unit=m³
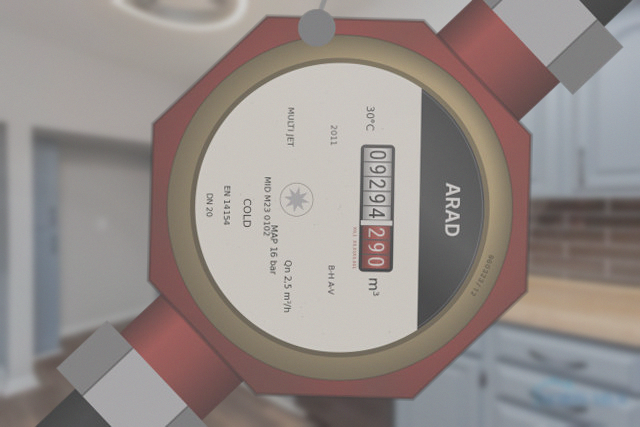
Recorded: value=9294.290 unit=m³
